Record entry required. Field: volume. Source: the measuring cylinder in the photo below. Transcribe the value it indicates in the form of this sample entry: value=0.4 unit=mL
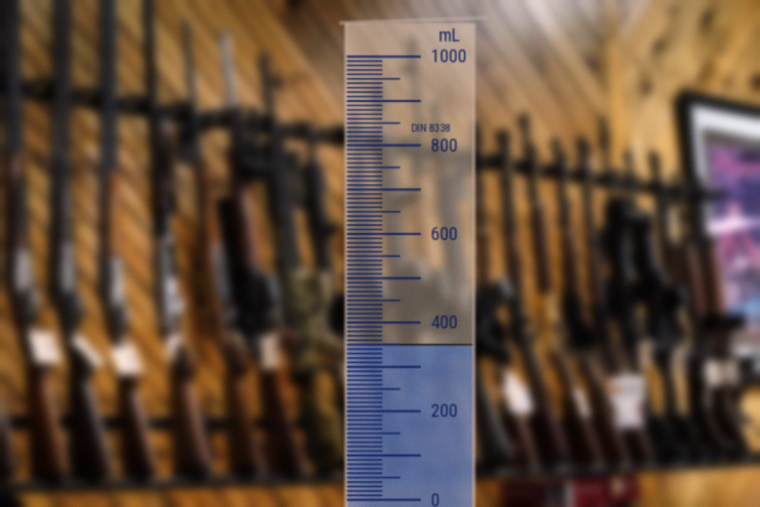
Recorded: value=350 unit=mL
